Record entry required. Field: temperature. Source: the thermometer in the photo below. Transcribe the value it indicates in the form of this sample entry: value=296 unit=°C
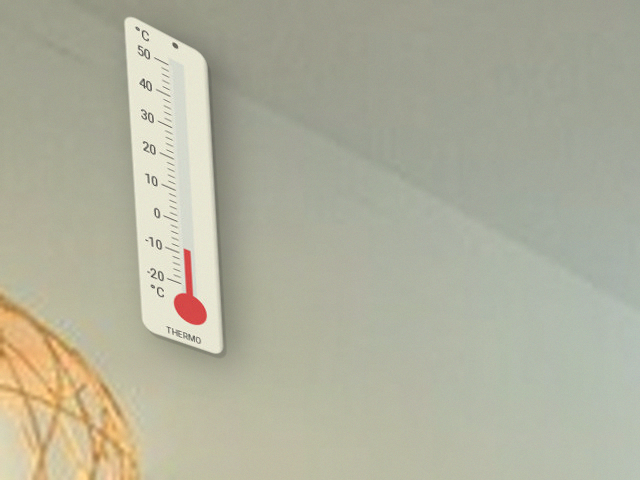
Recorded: value=-8 unit=°C
